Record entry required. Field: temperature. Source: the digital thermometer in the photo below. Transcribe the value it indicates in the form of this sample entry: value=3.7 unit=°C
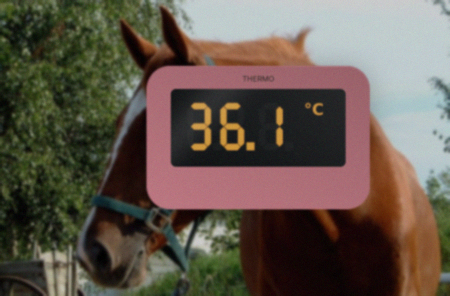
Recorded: value=36.1 unit=°C
